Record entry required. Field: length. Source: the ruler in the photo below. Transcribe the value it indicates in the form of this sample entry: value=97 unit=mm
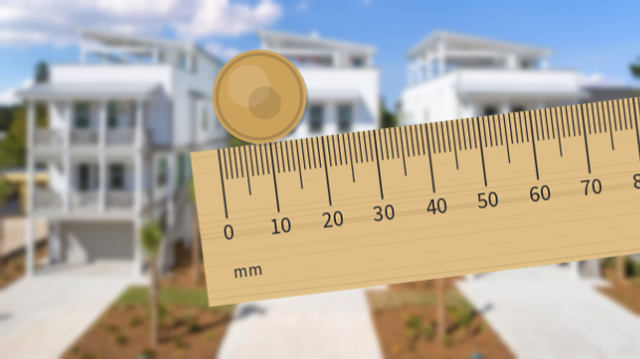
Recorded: value=18 unit=mm
